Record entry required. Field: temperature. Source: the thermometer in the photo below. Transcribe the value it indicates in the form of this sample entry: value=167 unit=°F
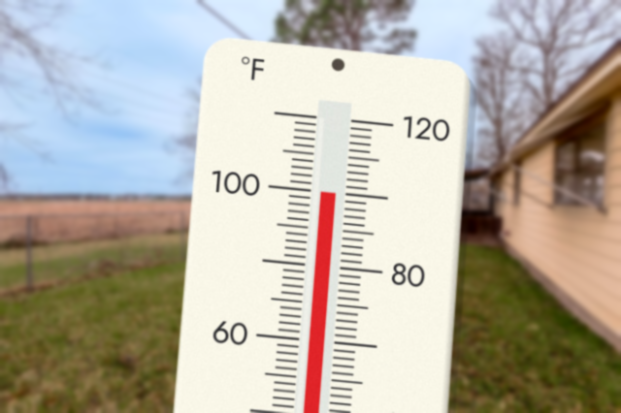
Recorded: value=100 unit=°F
